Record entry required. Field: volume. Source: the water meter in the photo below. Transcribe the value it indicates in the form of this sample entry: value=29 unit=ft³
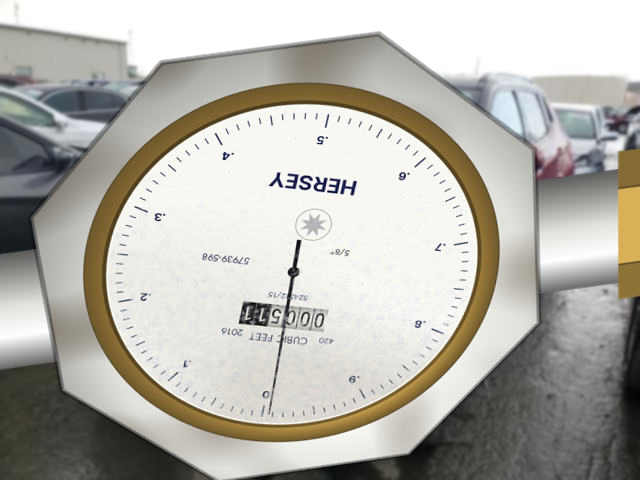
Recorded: value=510.99 unit=ft³
